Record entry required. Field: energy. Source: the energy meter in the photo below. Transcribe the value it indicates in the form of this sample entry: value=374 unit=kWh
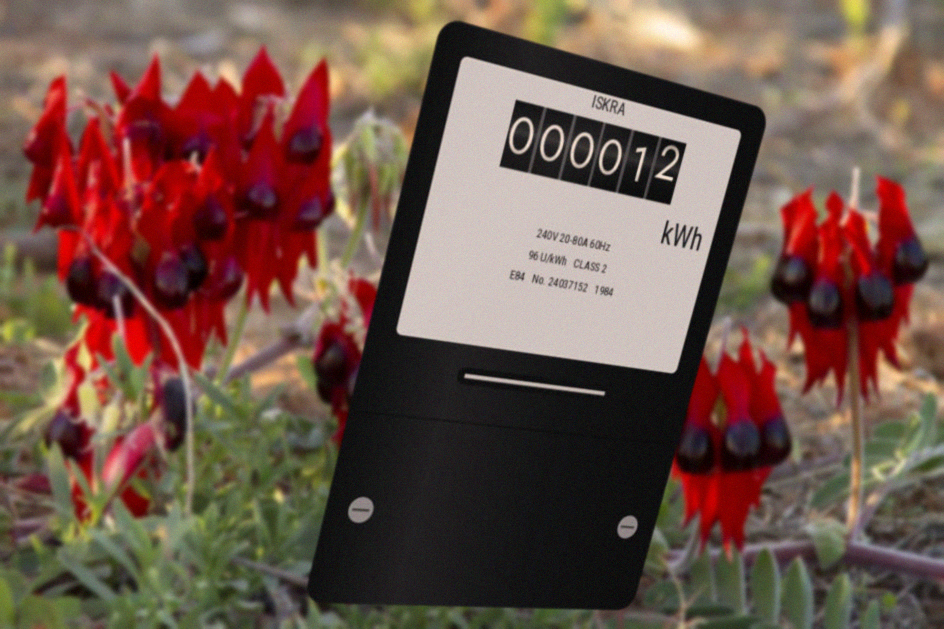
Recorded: value=12 unit=kWh
